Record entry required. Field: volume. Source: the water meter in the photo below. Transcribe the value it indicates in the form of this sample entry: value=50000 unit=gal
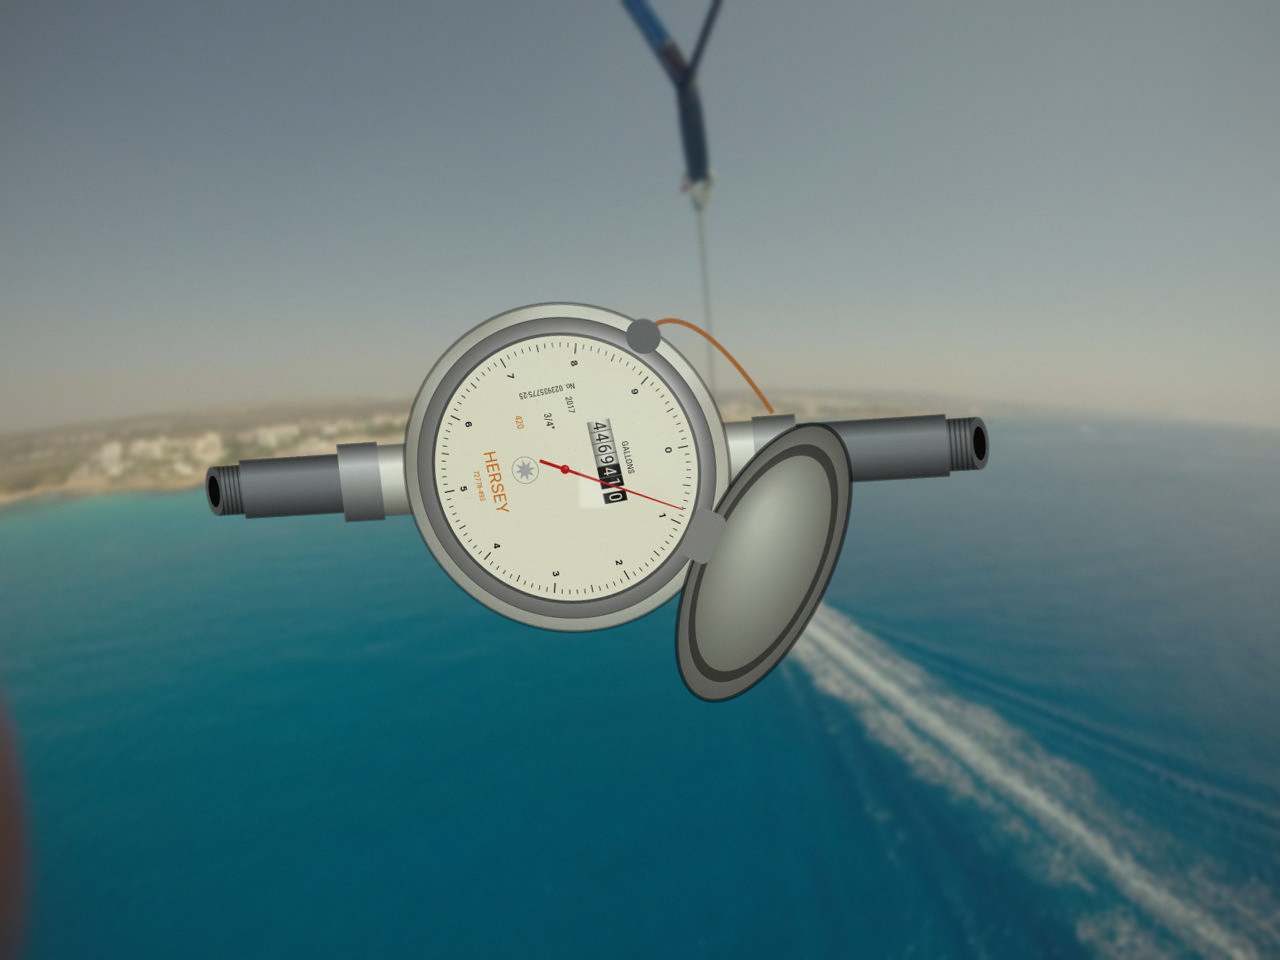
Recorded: value=4469410.8 unit=gal
